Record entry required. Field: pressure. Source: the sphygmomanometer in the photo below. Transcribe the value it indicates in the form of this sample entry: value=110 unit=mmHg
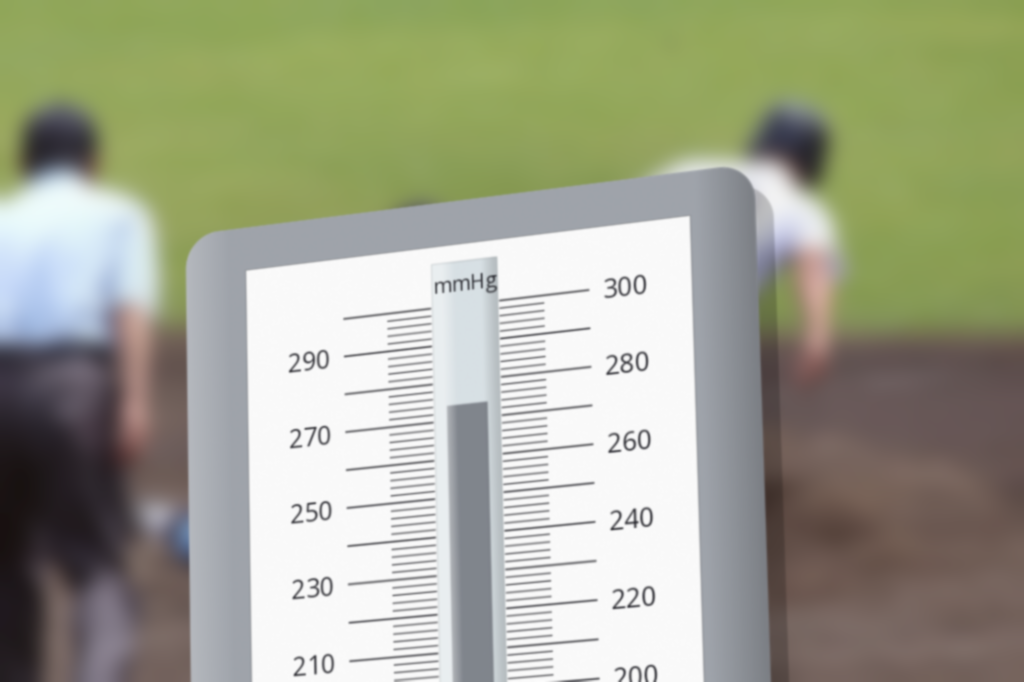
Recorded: value=274 unit=mmHg
